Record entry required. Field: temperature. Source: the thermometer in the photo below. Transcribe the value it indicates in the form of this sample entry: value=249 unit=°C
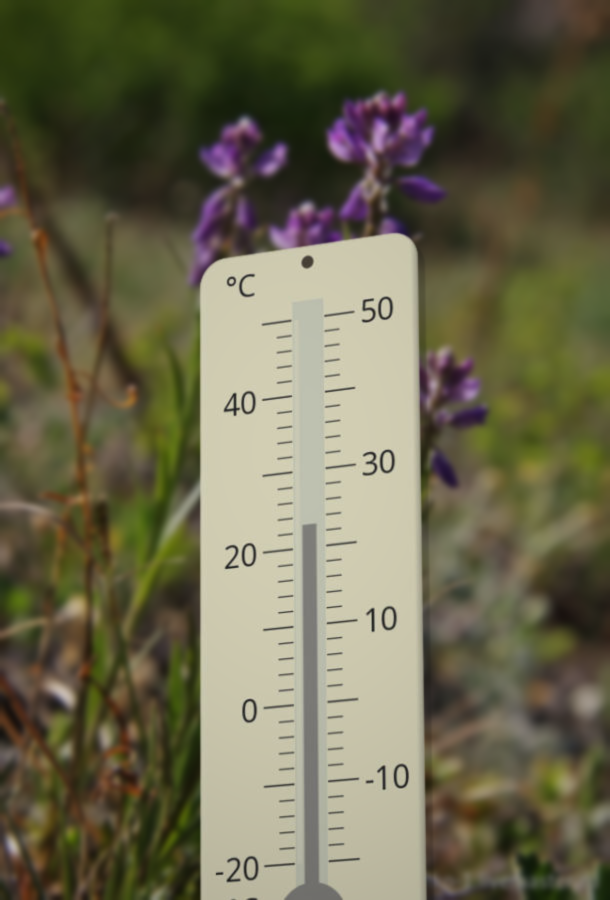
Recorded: value=23 unit=°C
